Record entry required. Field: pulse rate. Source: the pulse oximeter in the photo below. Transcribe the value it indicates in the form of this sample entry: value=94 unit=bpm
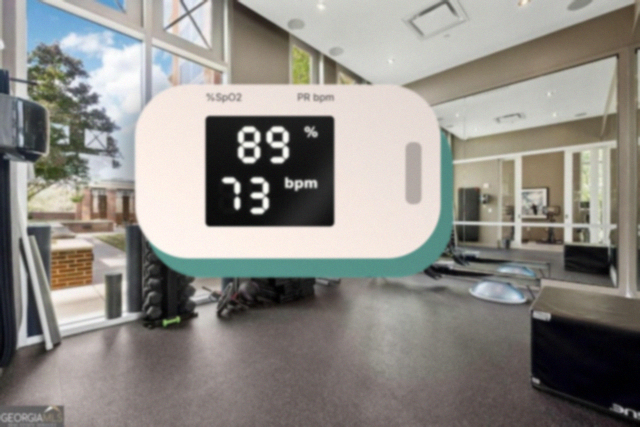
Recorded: value=73 unit=bpm
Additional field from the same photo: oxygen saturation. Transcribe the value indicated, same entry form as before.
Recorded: value=89 unit=%
